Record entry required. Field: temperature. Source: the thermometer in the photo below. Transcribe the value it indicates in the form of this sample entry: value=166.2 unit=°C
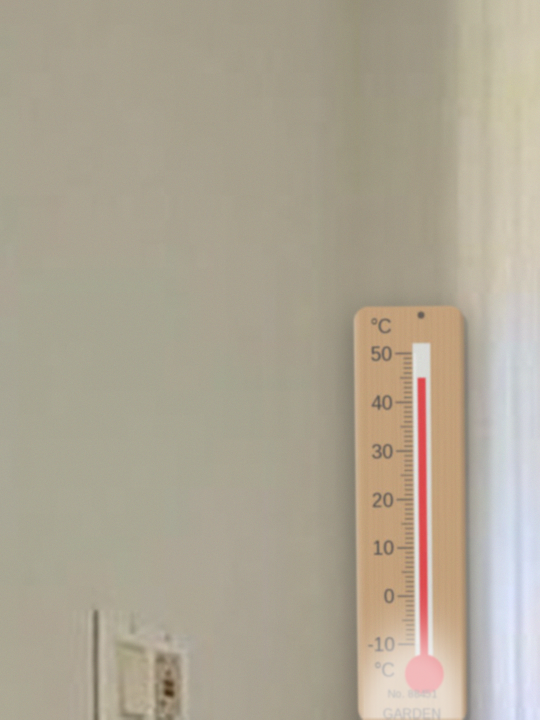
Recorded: value=45 unit=°C
